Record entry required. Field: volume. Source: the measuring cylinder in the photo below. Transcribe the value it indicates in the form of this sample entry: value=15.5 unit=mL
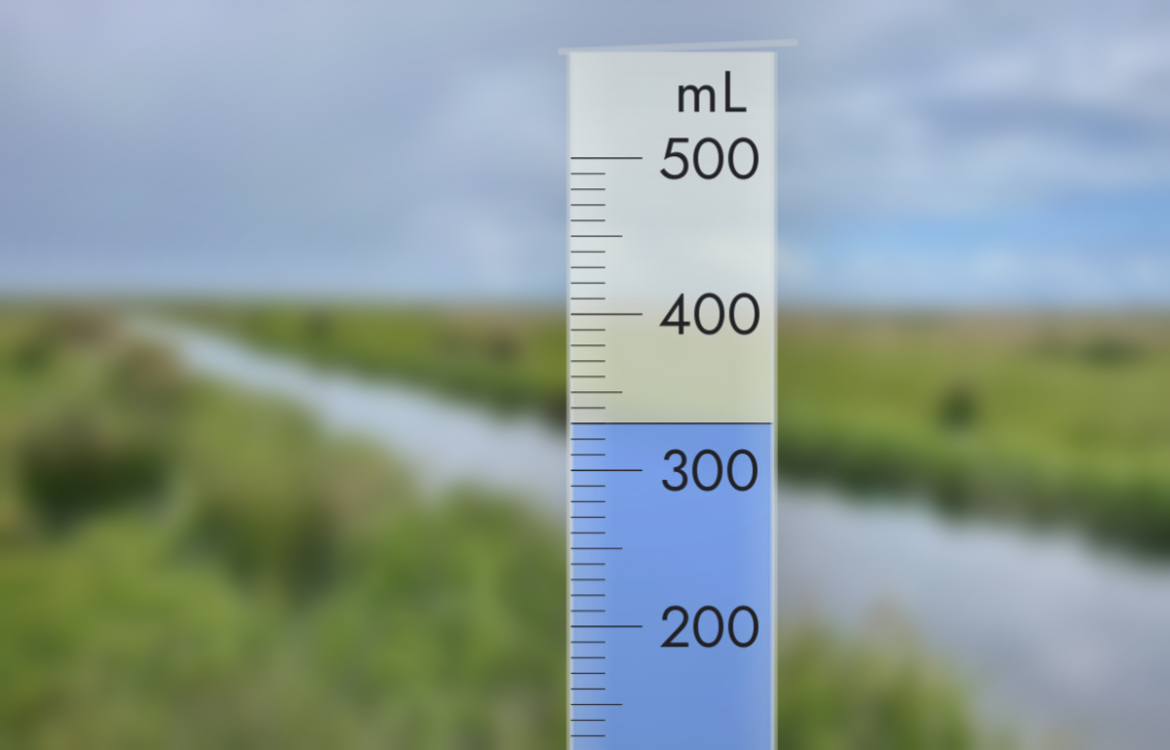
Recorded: value=330 unit=mL
